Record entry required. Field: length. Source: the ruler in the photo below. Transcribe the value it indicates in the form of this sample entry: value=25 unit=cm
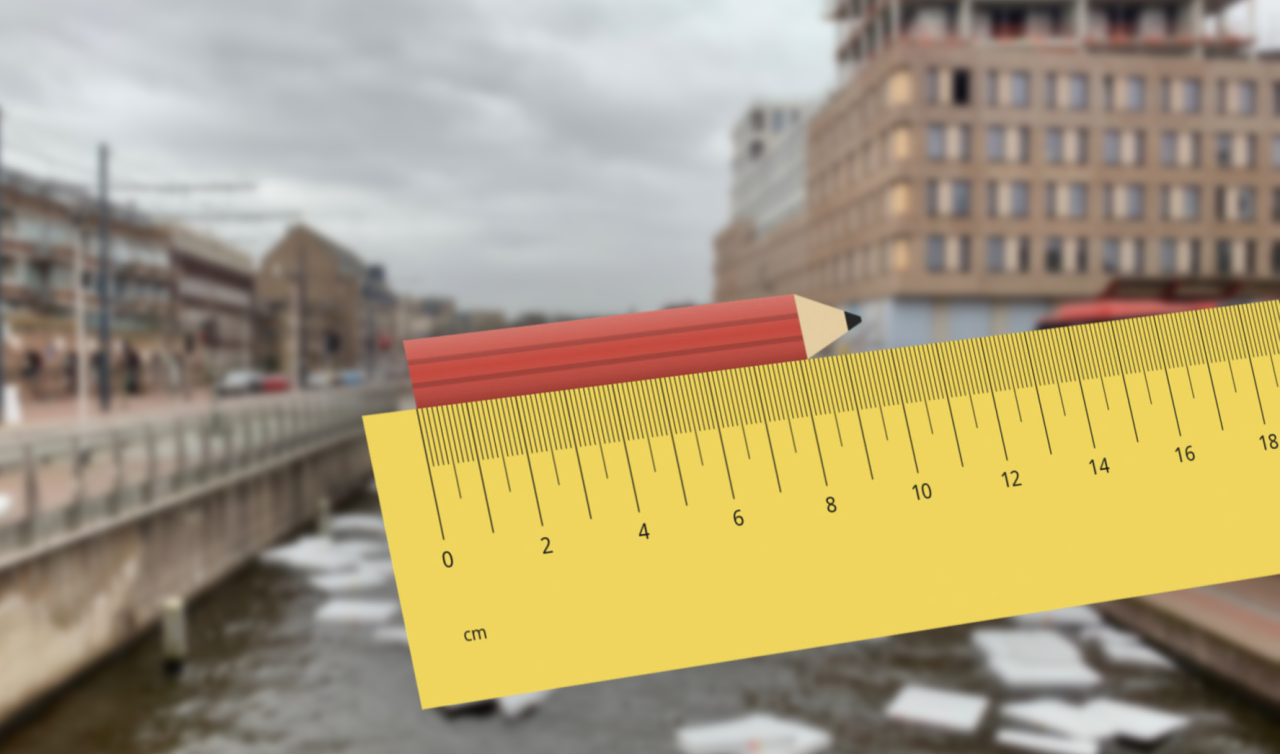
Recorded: value=9.5 unit=cm
